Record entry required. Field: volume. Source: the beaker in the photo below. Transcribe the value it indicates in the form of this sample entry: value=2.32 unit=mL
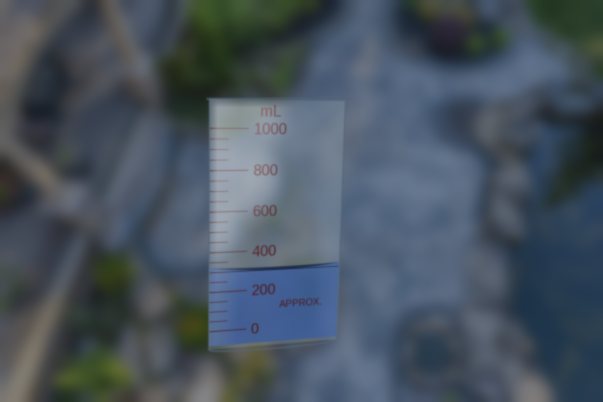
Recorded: value=300 unit=mL
